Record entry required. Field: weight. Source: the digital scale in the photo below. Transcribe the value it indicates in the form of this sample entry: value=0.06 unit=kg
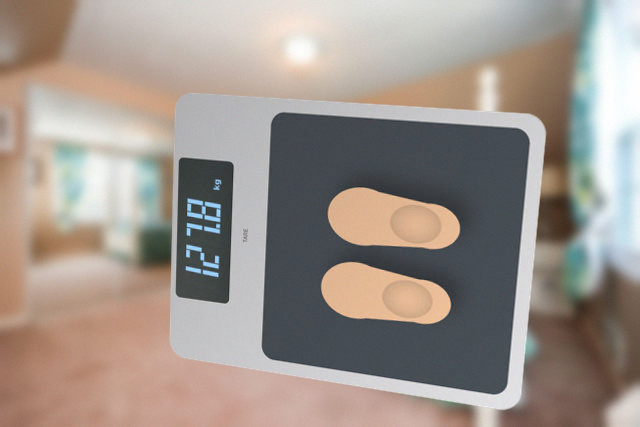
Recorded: value=127.8 unit=kg
